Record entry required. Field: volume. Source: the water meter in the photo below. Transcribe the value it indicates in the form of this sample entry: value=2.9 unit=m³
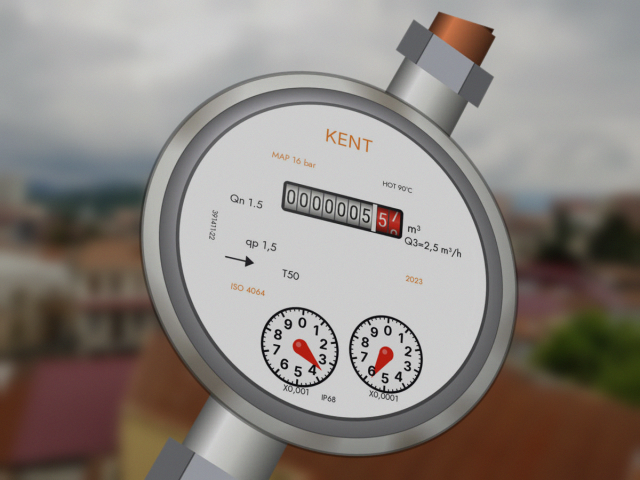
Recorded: value=5.5735 unit=m³
